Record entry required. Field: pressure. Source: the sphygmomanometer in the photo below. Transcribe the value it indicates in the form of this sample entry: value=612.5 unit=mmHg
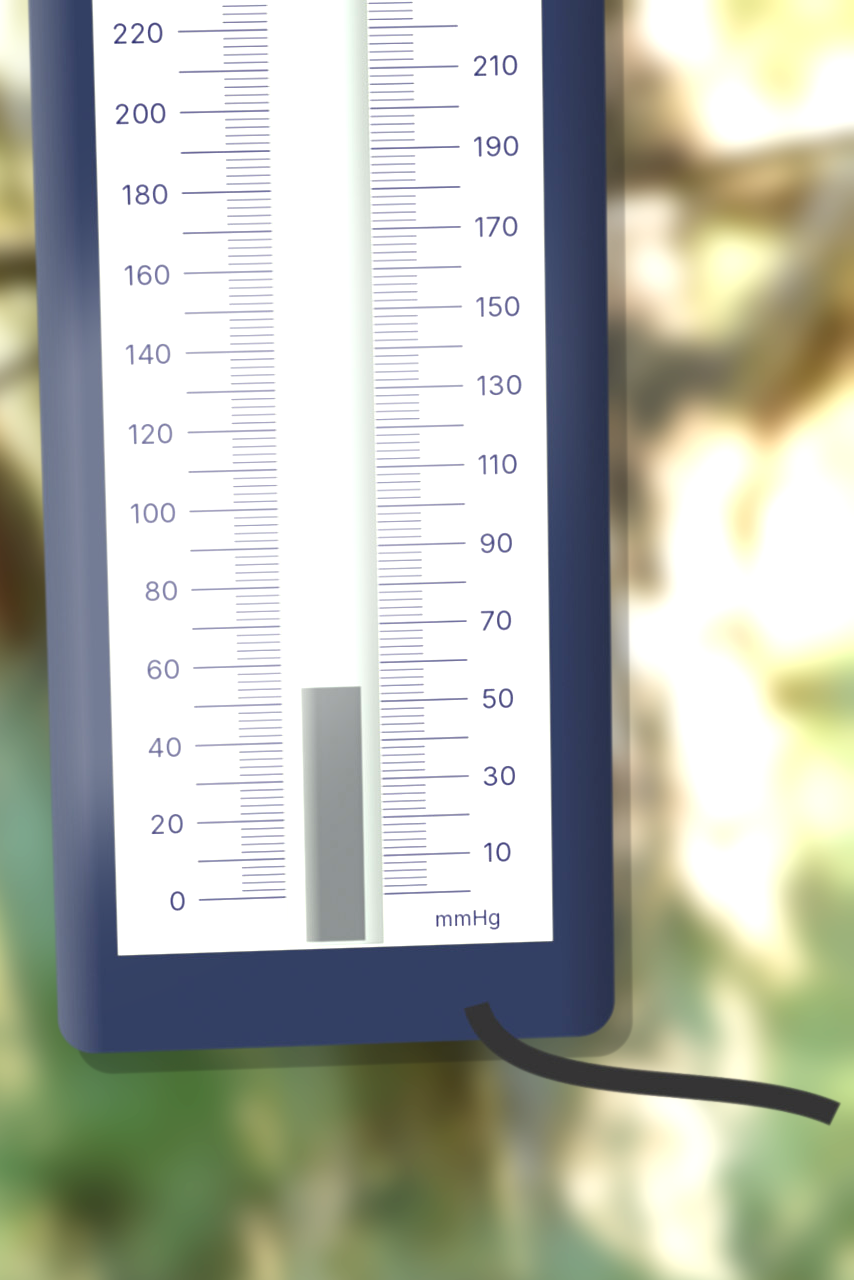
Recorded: value=54 unit=mmHg
